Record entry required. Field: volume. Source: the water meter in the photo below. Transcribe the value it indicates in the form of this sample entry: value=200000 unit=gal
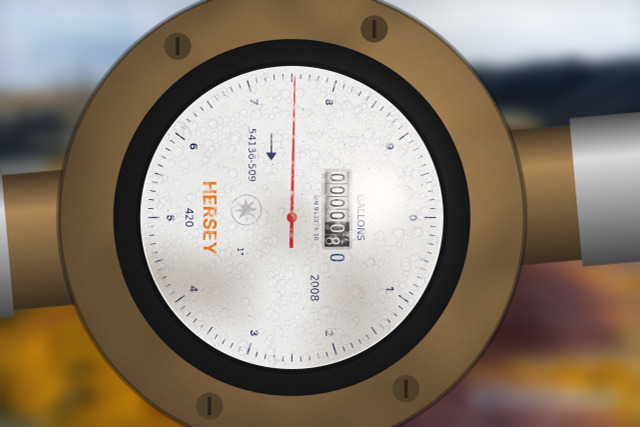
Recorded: value=77.5 unit=gal
